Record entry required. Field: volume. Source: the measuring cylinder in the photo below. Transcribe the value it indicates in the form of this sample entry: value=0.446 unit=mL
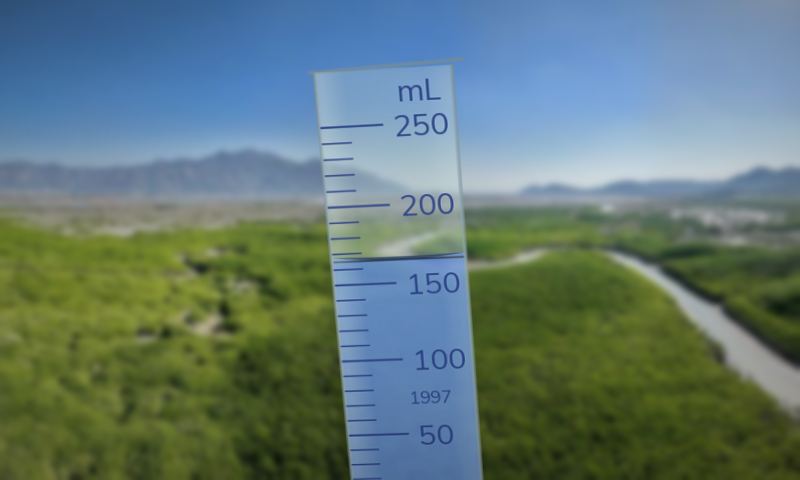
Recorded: value=165 unit=mL
